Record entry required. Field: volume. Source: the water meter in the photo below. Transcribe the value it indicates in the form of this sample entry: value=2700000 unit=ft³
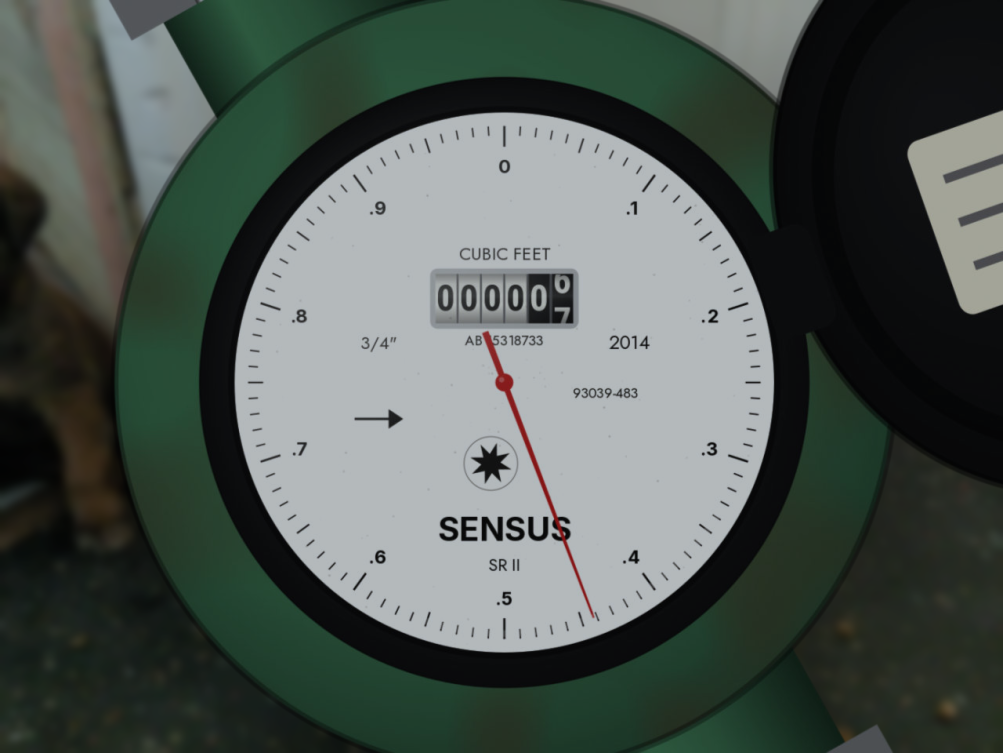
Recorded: value=6.44 unit=ft³
